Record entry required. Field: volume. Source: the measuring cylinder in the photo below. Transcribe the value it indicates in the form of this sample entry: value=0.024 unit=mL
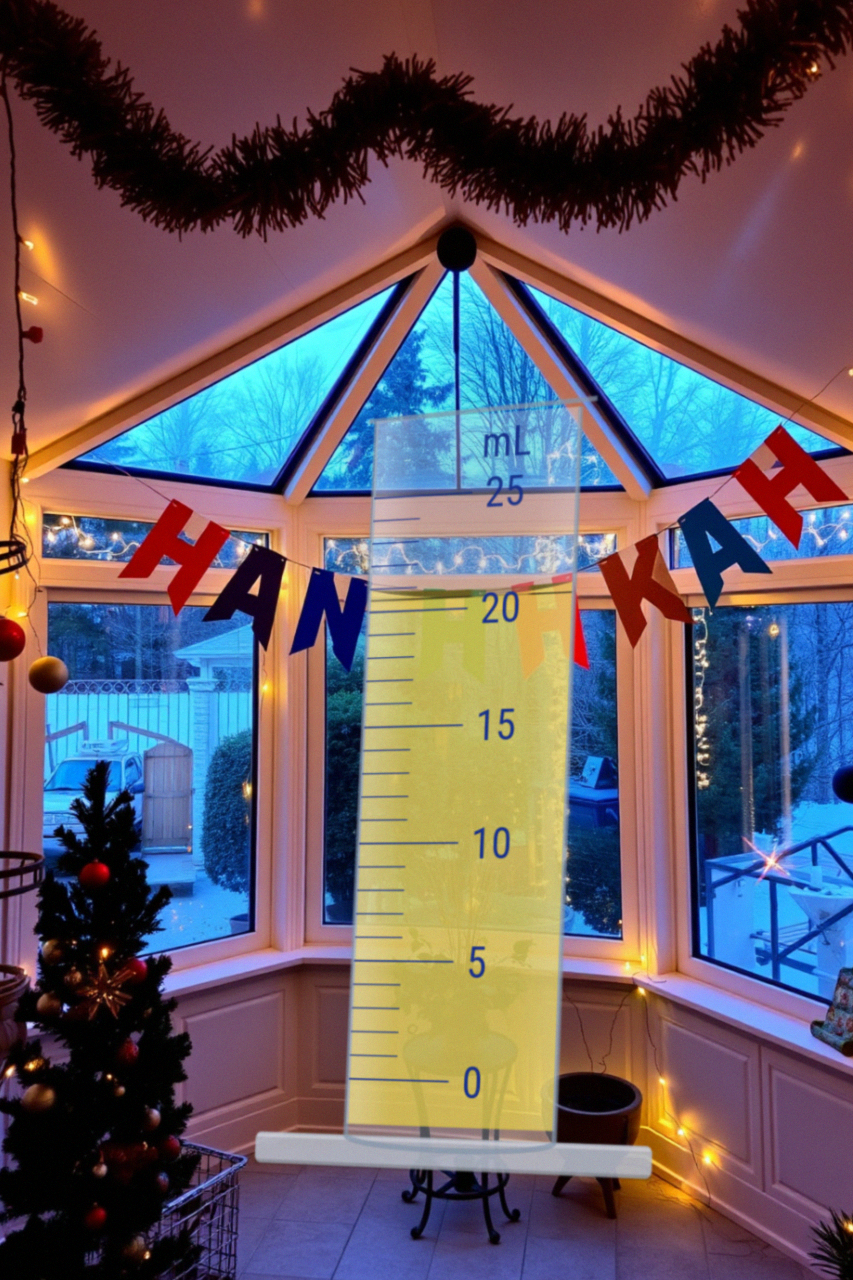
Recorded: value=20.5 unit=mL
